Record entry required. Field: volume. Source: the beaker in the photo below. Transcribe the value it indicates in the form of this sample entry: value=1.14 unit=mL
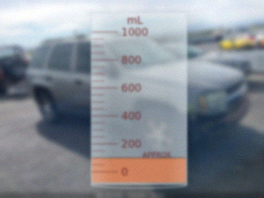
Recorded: value=100 unit=mL
